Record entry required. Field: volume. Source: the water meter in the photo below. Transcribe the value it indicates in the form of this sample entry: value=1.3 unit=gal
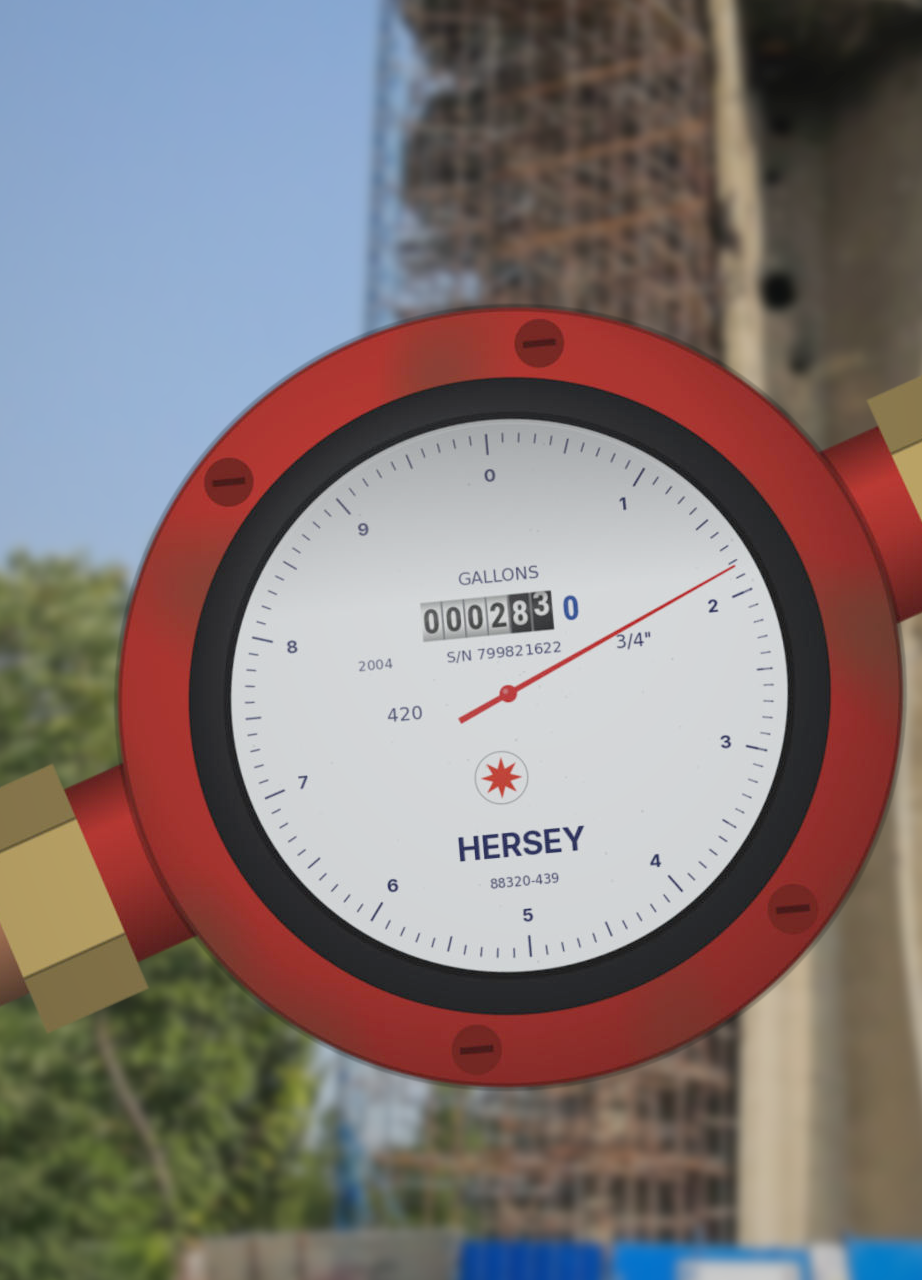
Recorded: value=2831.8 unit=gal
